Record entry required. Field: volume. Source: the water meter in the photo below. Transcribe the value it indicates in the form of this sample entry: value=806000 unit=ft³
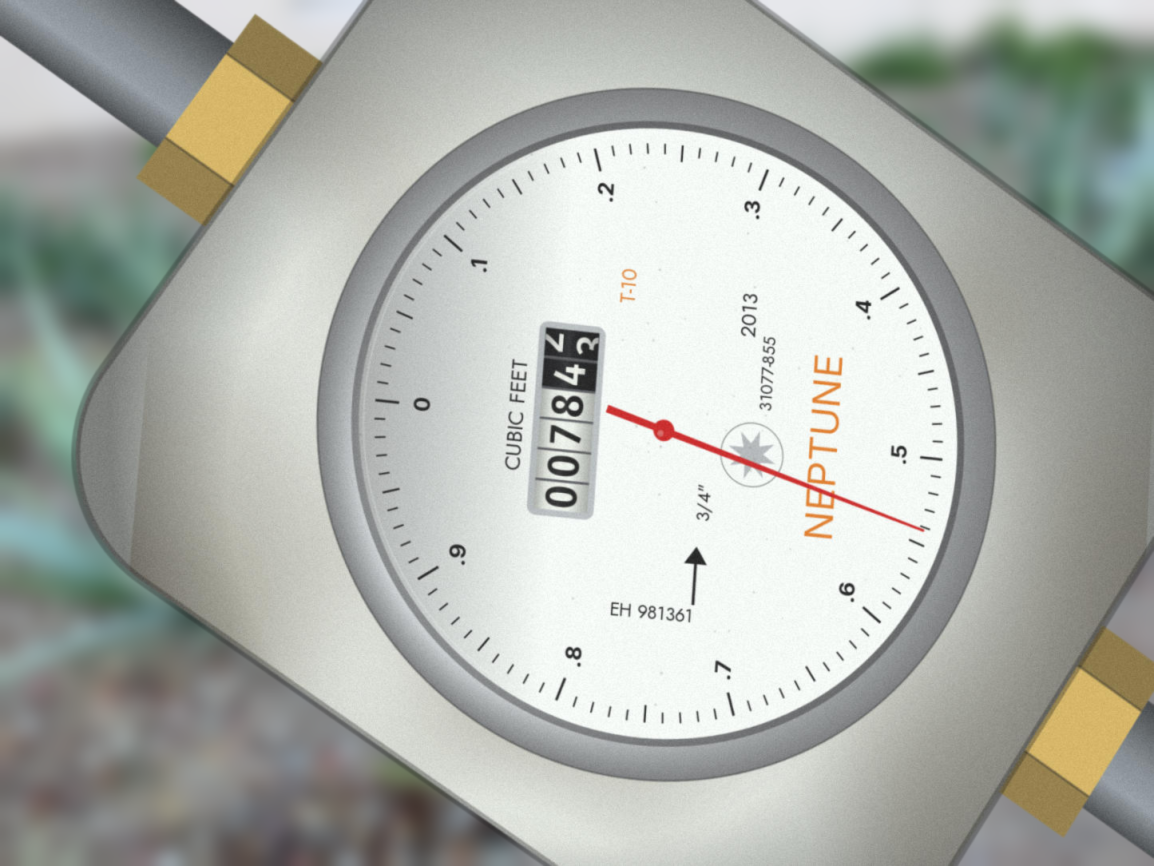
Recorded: value=7842.54 unit=ft³
